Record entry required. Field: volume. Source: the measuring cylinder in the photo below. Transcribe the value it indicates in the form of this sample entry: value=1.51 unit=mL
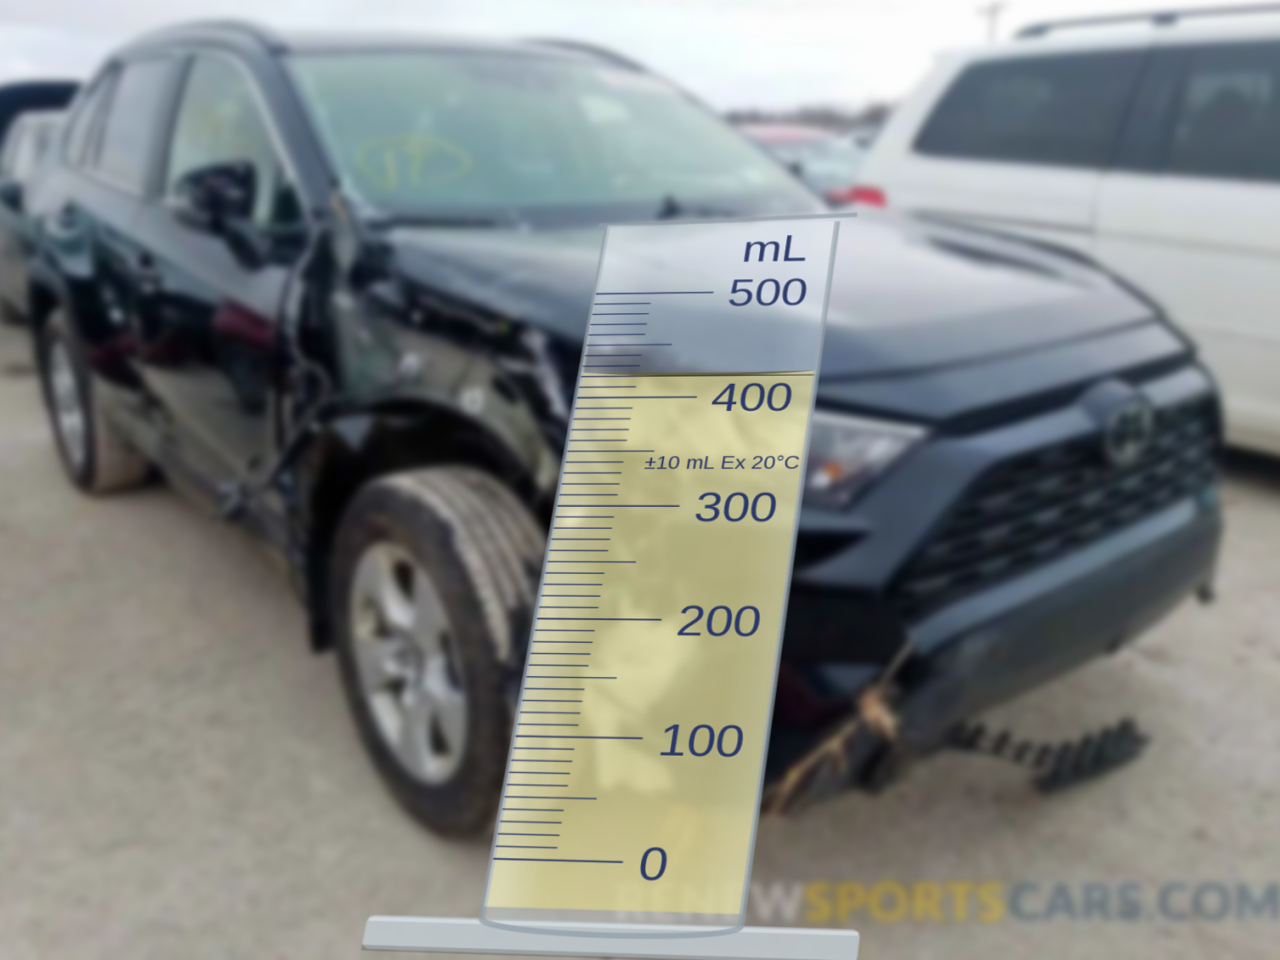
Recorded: value=420 unit=mL
